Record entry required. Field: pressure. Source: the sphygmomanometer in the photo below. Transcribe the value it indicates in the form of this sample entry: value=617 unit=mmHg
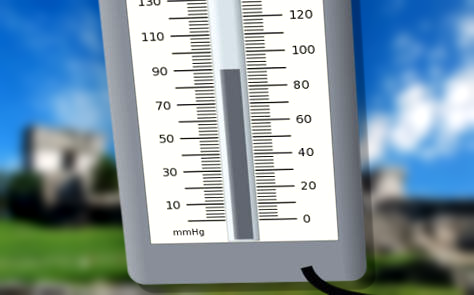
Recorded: value=90 unit=mmHg
